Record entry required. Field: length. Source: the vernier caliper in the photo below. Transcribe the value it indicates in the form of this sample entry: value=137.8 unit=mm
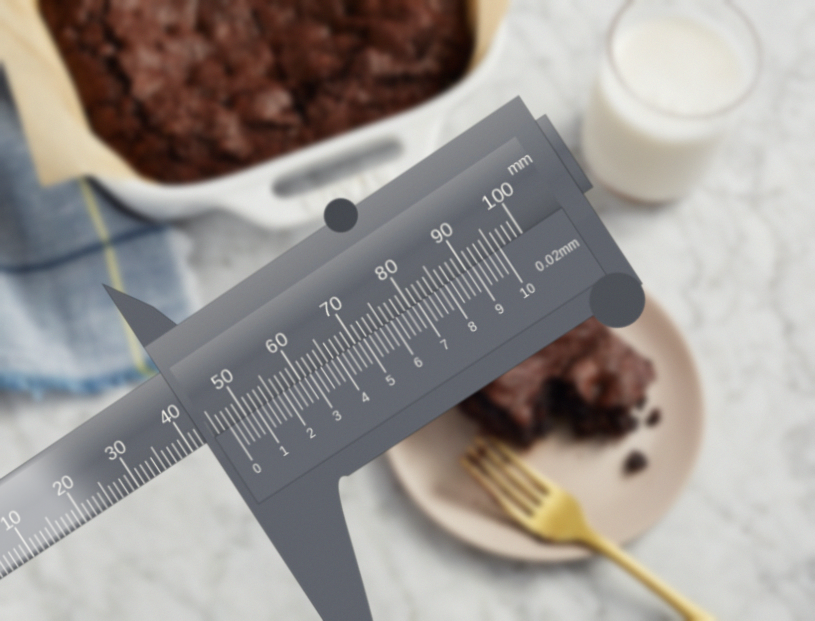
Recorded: value=47.0 unit=mm
